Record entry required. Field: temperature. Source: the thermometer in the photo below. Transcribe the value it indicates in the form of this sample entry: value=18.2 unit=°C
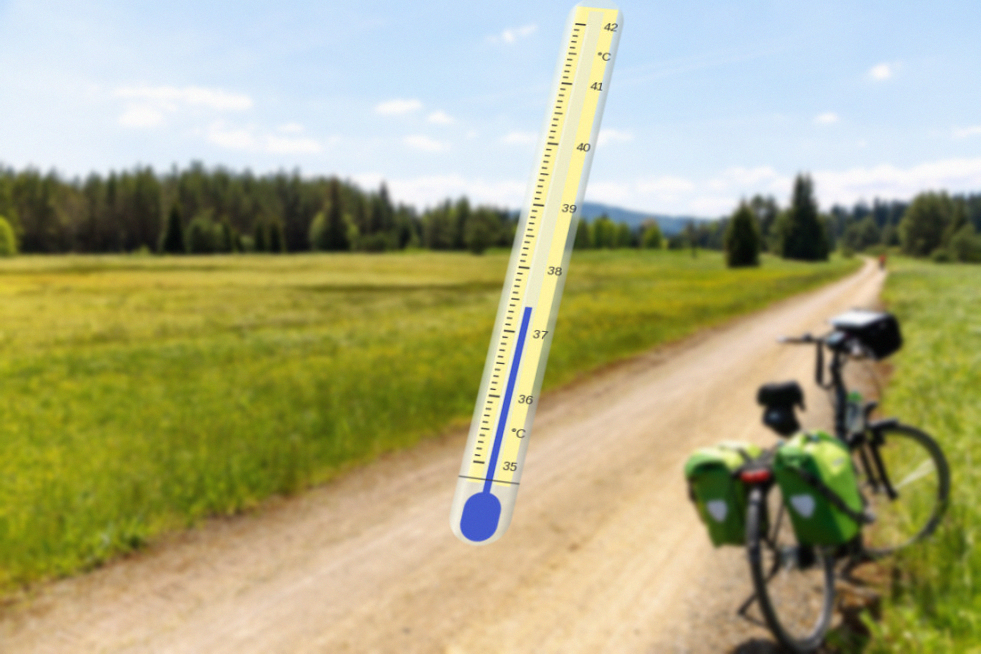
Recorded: value=37.4 unit=°C
